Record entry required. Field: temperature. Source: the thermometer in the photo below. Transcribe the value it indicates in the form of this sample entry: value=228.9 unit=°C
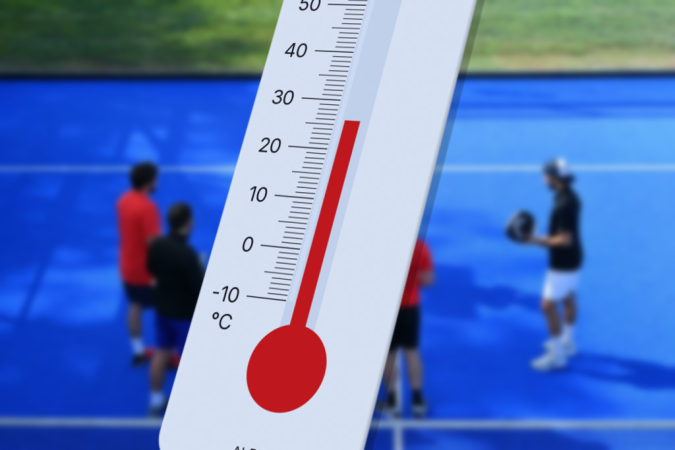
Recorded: value=26 unit=°C
